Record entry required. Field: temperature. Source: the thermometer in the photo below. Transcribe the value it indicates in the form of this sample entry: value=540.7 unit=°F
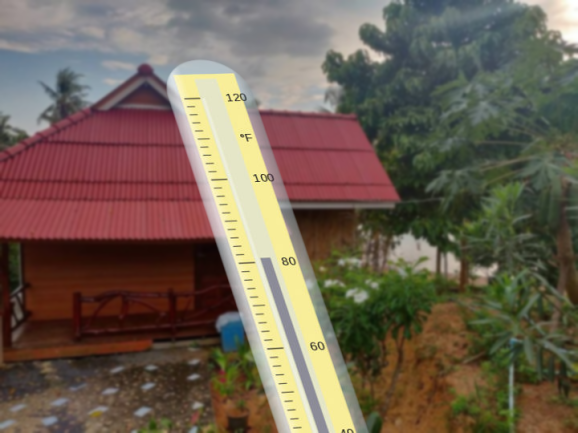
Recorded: value=81 unit=°F
